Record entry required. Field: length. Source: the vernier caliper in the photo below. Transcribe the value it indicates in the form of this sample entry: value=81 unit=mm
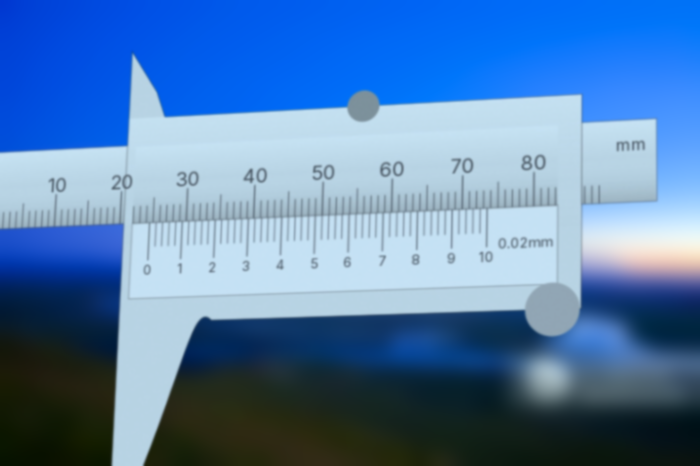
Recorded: value=24.5 unit=mm
